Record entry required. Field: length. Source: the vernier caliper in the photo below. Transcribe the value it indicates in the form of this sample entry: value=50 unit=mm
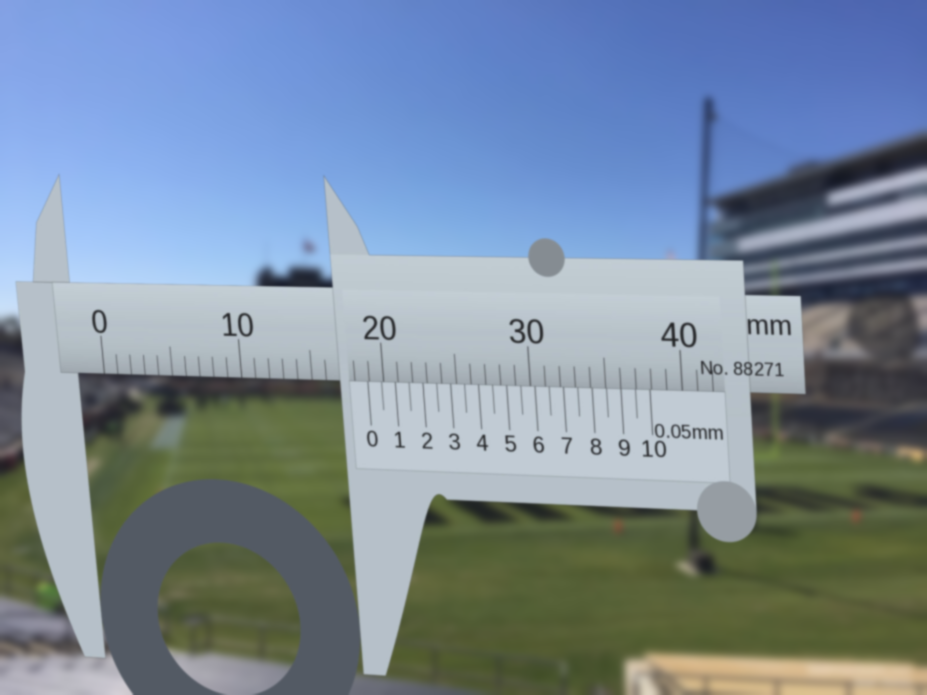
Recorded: value=18.9 unit=mm
